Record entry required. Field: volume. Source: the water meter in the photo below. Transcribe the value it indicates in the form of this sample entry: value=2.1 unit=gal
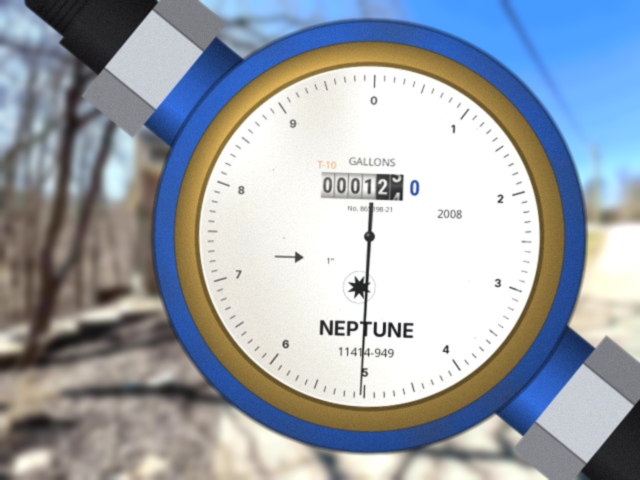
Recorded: value=1235.0 unit=gal
